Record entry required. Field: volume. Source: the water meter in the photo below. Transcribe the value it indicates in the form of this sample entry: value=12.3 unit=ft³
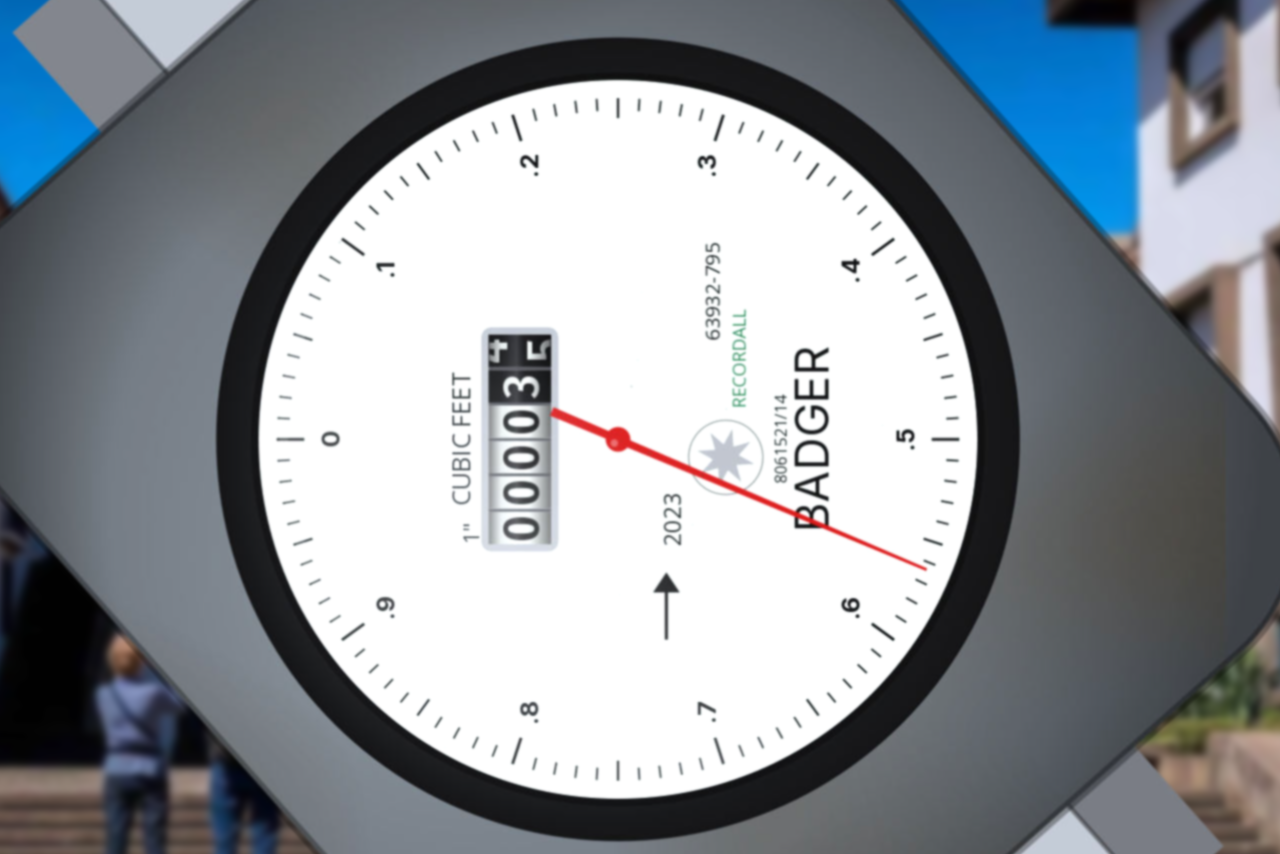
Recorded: value=34.56 unit=ft³
